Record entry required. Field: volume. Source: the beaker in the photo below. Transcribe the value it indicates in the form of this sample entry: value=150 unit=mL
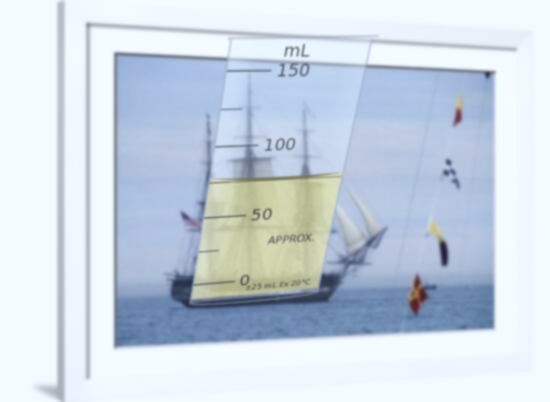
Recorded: value=75 unit=mL
